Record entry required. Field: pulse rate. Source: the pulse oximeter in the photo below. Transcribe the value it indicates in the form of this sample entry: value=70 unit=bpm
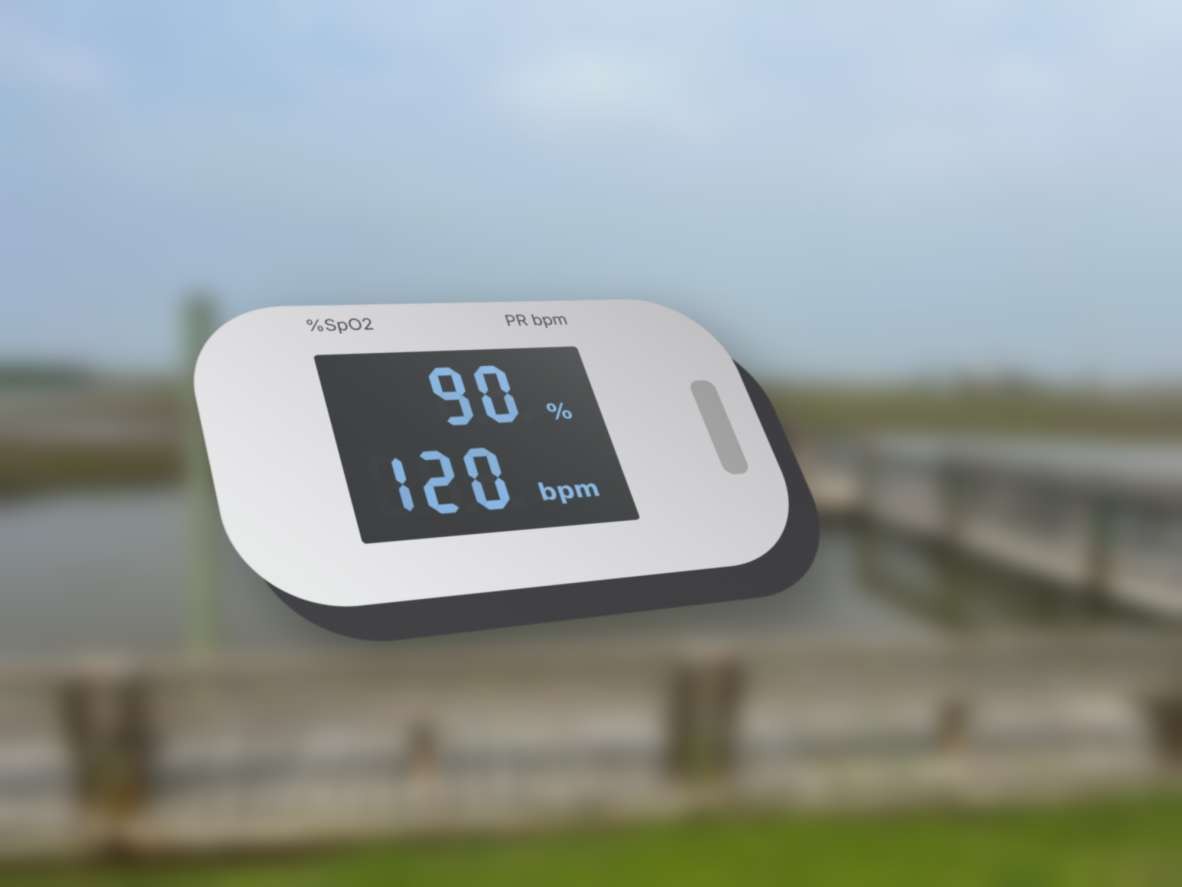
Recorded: value=120 unit=bpm
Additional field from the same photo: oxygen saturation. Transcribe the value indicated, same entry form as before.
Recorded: value=90 unit=%
